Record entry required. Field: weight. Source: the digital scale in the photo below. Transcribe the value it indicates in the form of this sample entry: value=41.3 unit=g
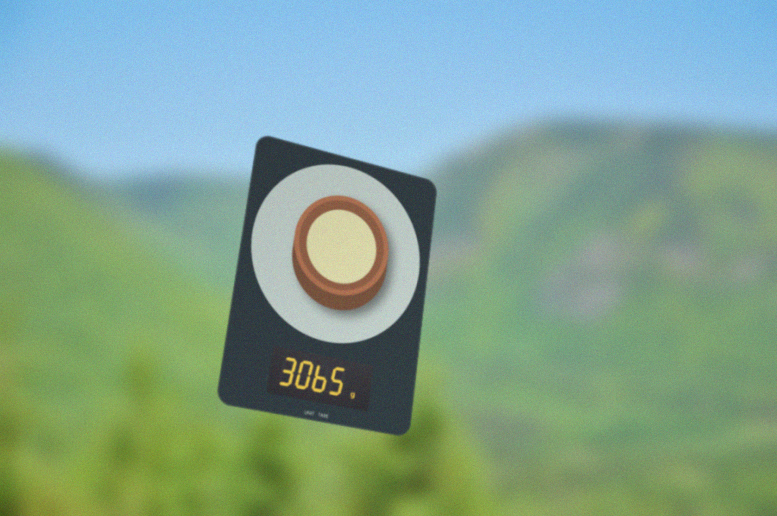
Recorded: value=3065 unit=g
